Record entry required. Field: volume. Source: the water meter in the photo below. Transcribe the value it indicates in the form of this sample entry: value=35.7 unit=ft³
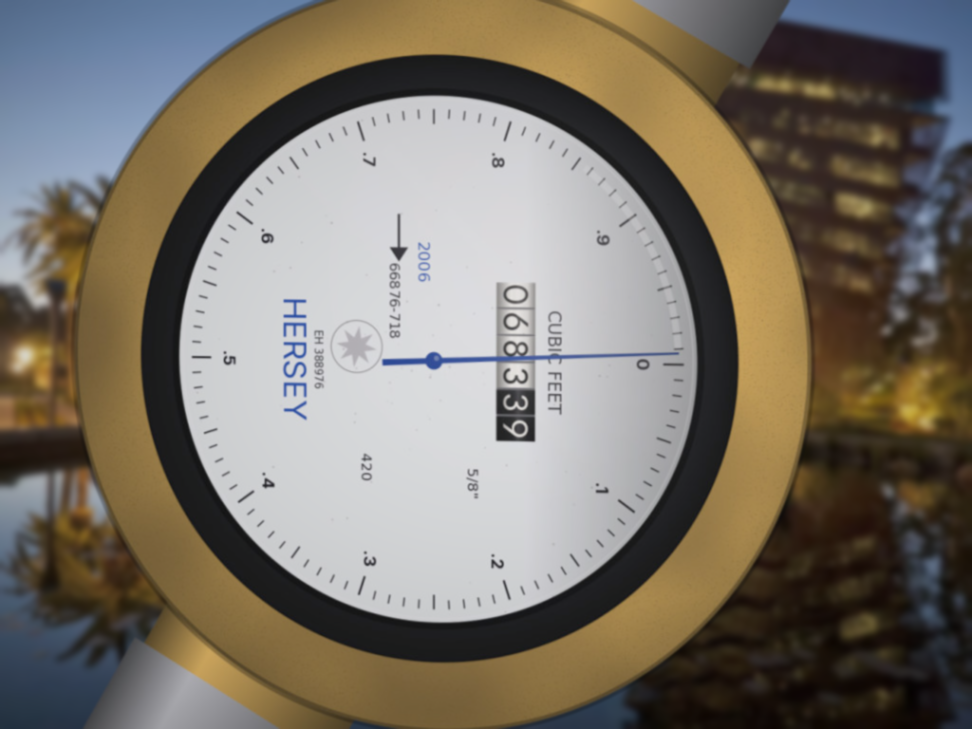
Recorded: value=68338.99 unit=ft³
